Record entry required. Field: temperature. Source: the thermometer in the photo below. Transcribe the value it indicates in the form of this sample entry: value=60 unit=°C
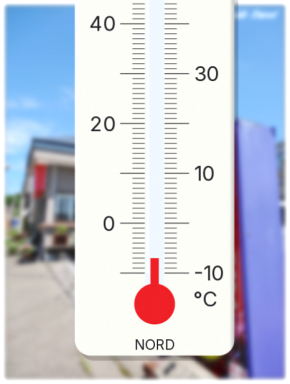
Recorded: value=-7 unit=°C
